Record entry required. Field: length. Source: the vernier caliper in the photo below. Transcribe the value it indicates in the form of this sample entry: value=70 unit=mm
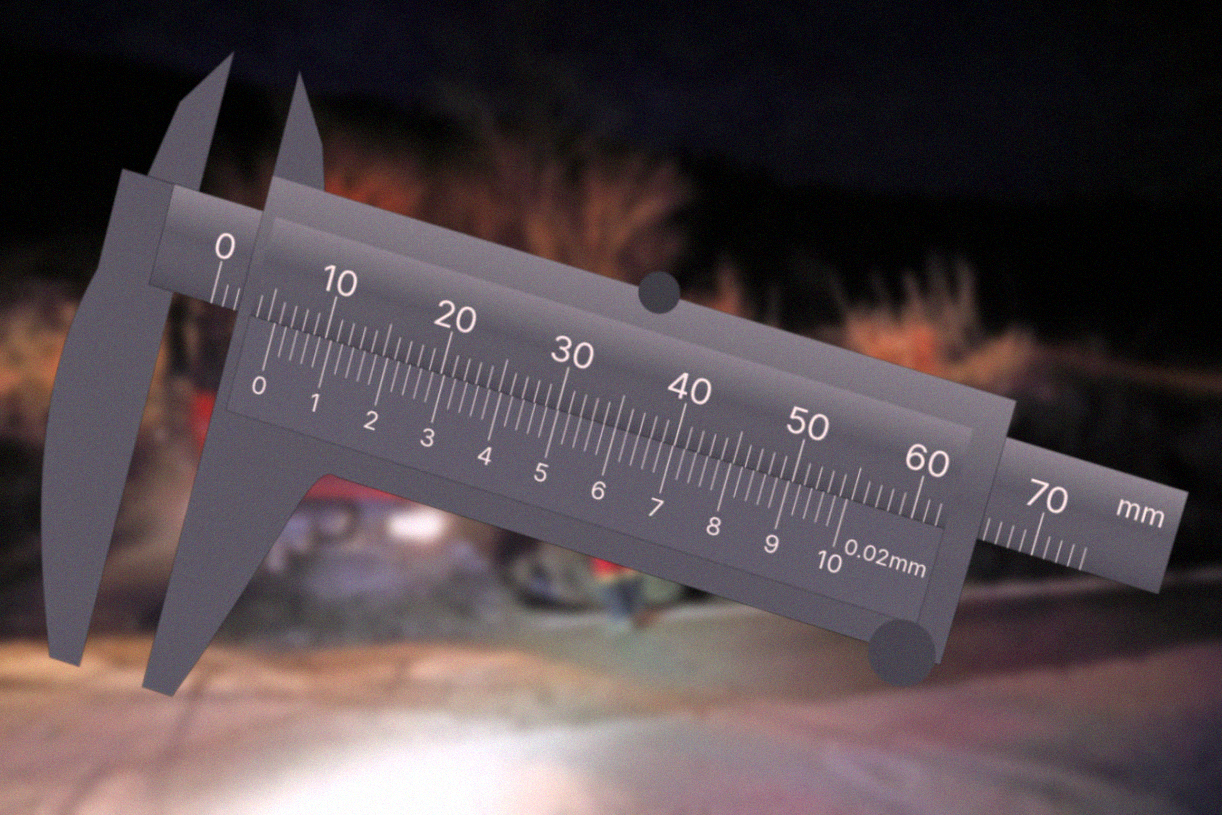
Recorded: value=5.6 unit=mm
